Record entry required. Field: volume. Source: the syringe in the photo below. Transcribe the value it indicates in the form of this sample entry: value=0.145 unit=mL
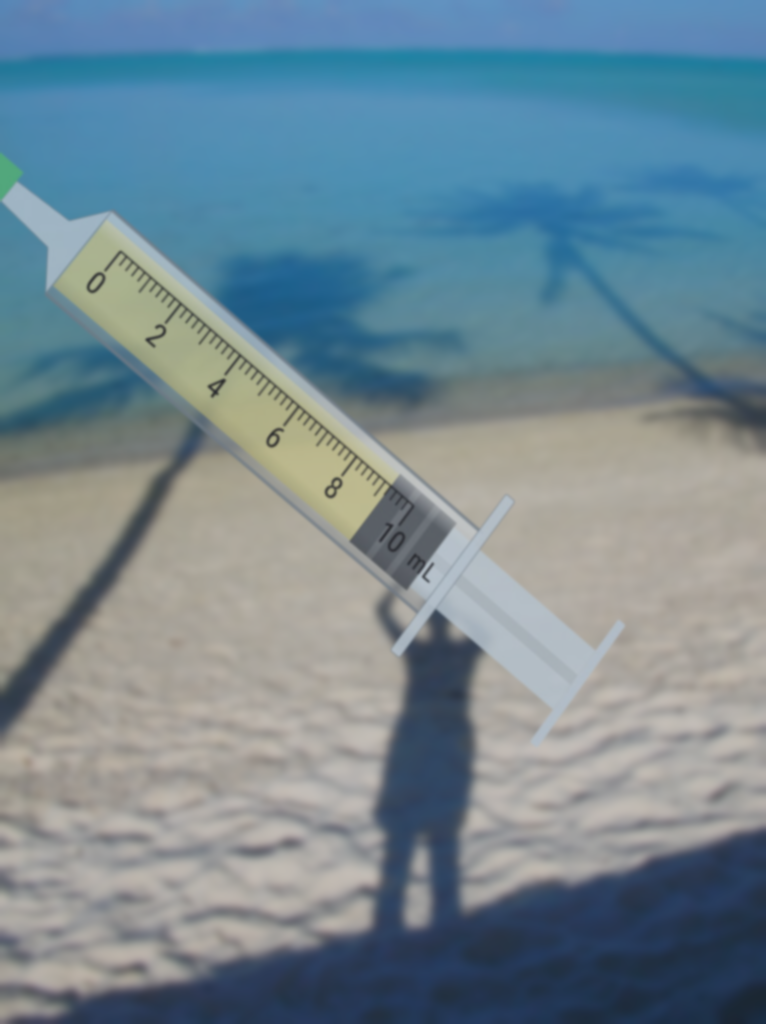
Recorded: value=9.2 unit=mL
